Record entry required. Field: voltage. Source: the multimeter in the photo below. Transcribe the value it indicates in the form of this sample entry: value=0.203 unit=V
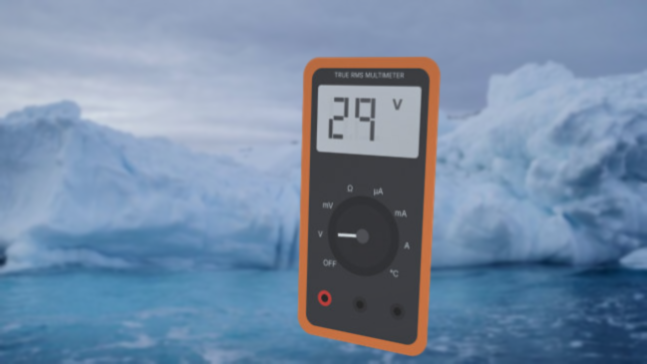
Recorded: value=29 unit=V
